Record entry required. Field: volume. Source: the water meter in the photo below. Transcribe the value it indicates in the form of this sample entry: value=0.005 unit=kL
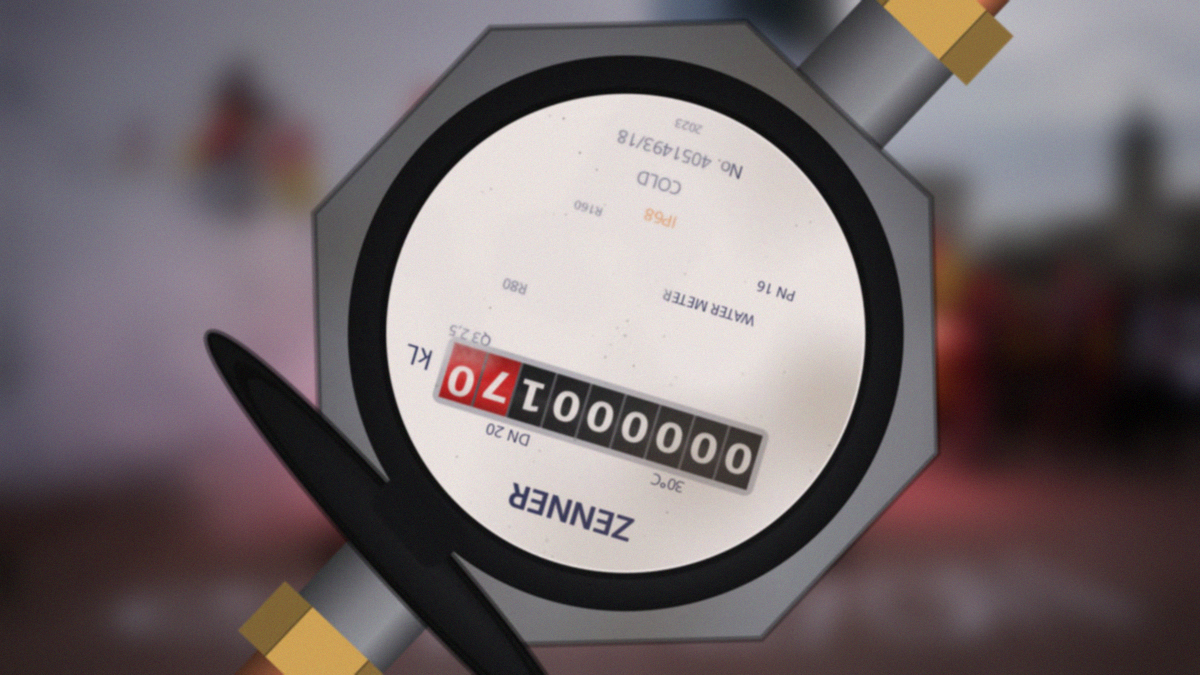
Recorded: value=1.70 unit=kL
